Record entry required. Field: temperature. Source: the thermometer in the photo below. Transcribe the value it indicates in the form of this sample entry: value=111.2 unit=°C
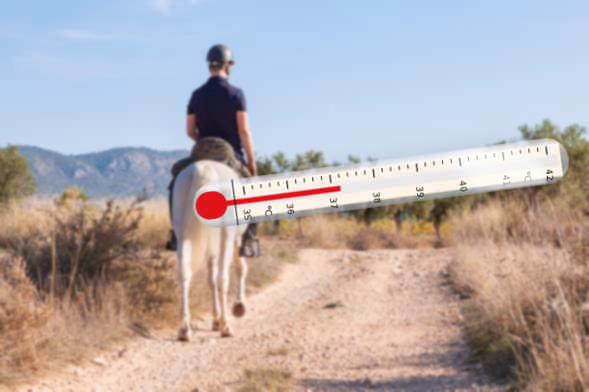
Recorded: value=37.2 unit=°C
